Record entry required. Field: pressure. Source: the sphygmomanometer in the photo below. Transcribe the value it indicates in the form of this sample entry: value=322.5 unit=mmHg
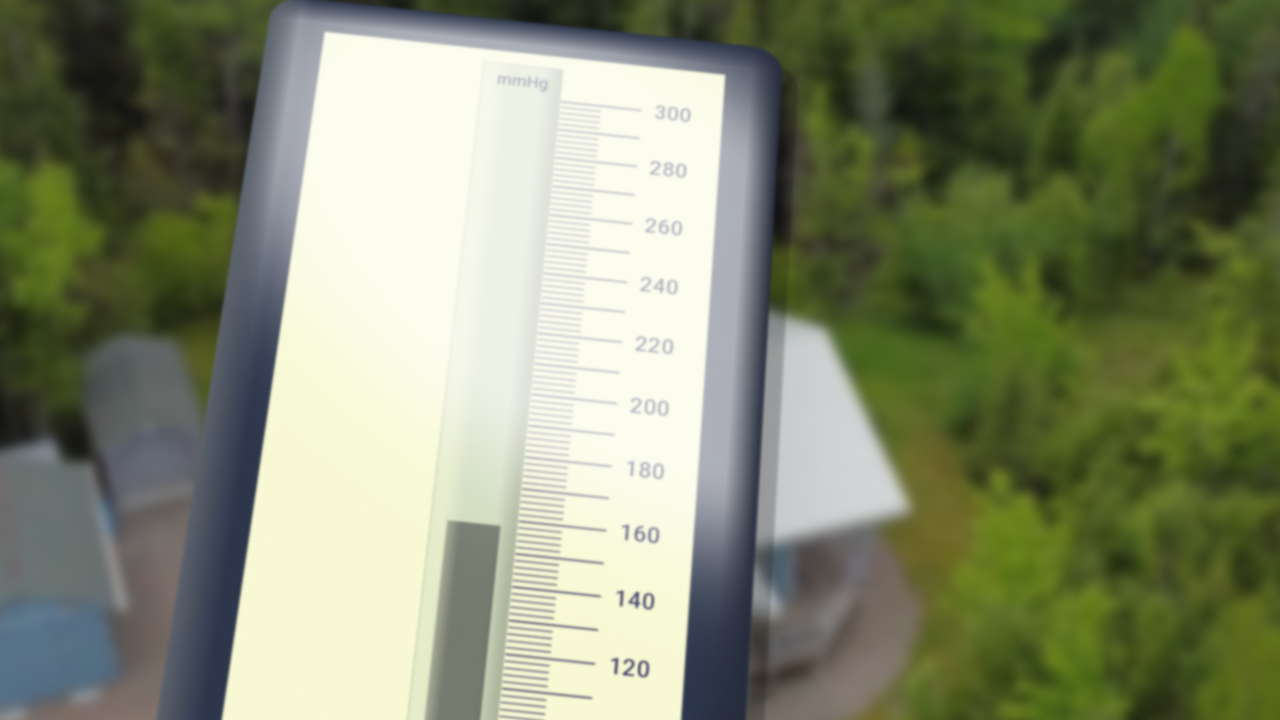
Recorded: value=158 unit=mmHg
